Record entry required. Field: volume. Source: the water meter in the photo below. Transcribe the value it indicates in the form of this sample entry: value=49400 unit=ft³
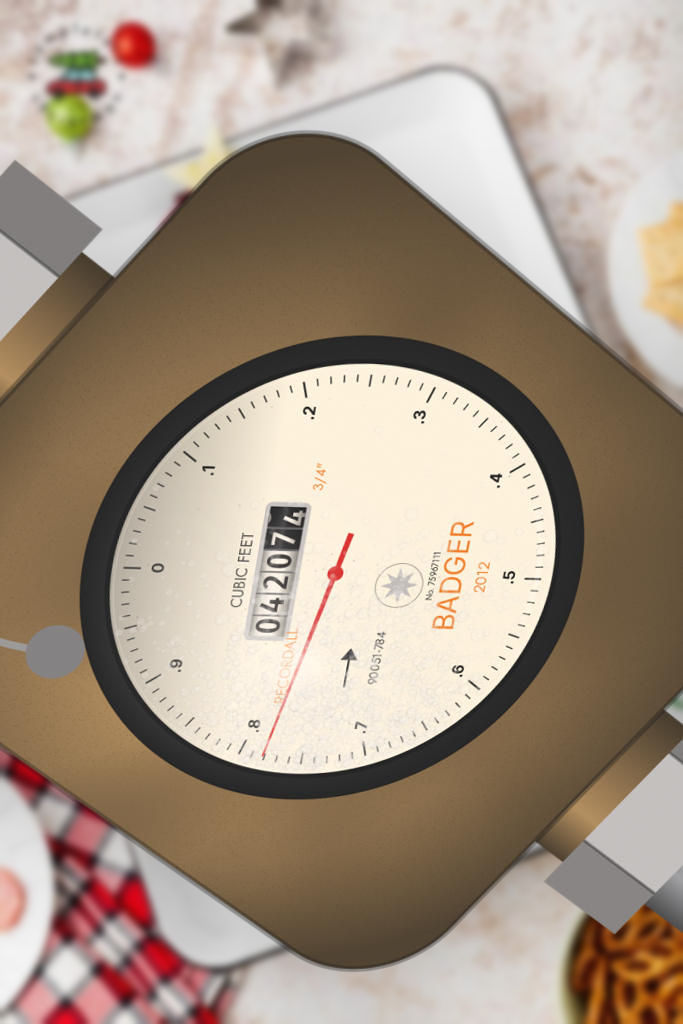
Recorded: value=42073.78 unit=ft³
